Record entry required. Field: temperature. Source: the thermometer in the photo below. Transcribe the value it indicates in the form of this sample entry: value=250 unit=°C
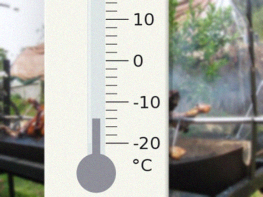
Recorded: value=-14 unit=°C
